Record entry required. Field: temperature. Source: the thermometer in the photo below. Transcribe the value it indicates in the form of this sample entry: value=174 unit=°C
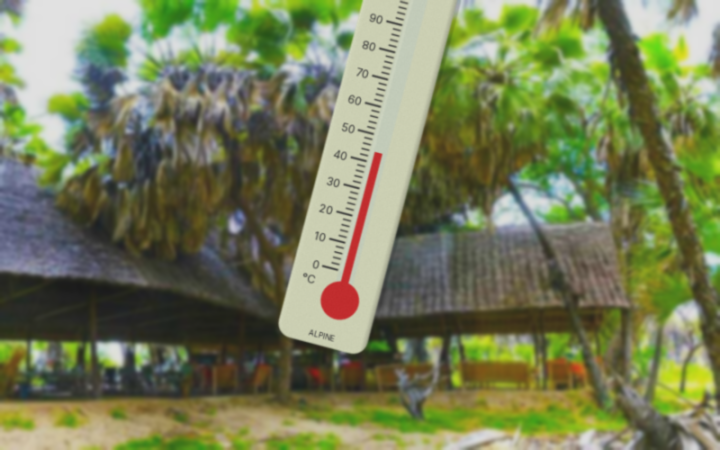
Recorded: value=44 unit=°C
